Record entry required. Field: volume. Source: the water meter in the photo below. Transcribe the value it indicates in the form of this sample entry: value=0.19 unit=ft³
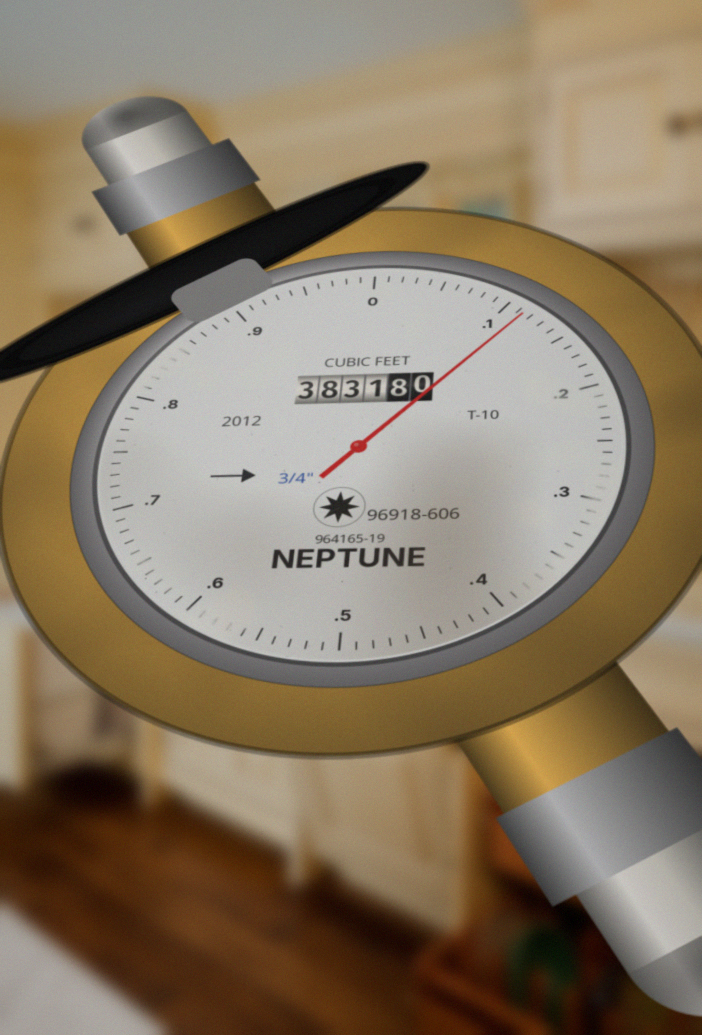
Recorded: value=383180.11 unit=ft³
